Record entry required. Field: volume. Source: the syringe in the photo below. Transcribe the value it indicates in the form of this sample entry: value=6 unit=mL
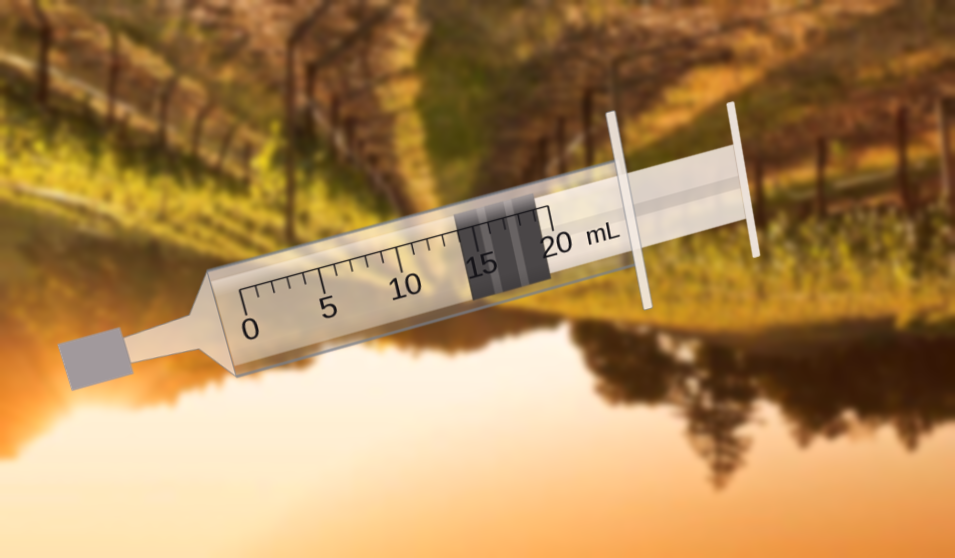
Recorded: value=14 unit=mL
